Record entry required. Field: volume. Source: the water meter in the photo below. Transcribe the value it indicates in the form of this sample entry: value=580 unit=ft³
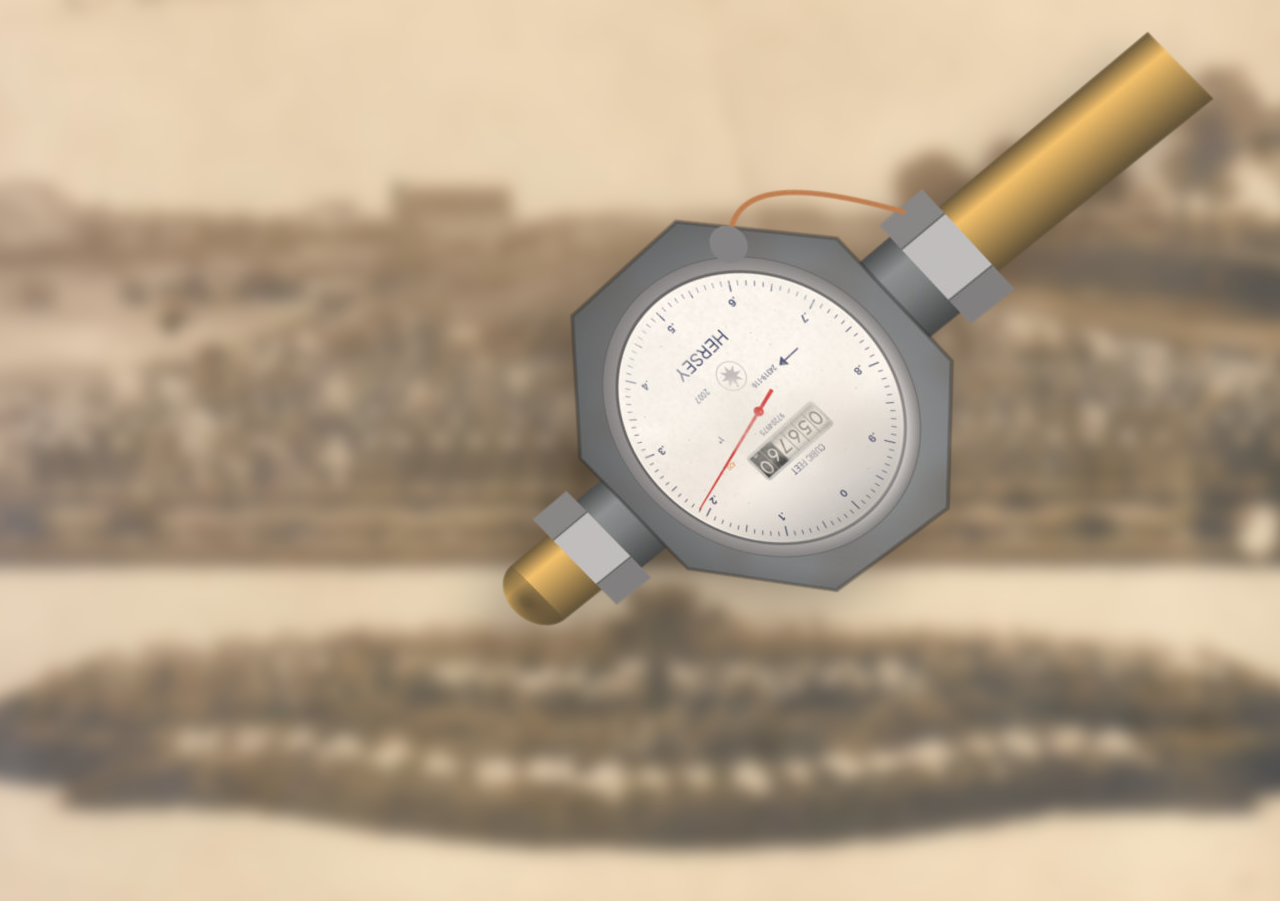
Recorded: value=56760.21 unit=ft³
